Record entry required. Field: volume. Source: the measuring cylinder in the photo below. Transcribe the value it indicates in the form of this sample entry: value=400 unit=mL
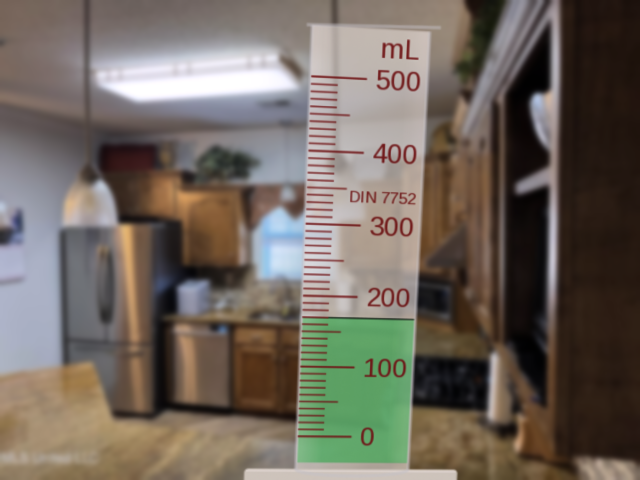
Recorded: value=170 unit=mL
